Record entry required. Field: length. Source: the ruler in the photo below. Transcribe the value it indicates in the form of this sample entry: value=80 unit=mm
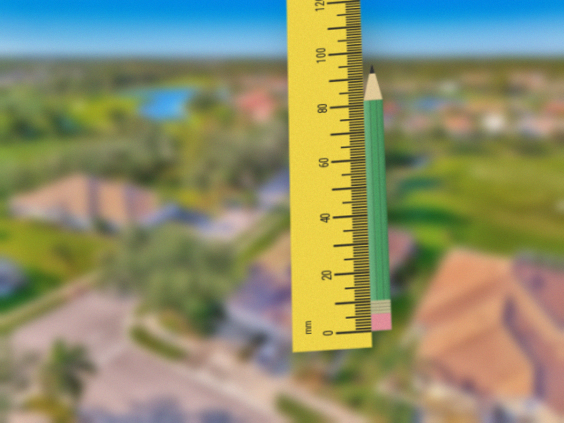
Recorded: value=95 unit=mm
